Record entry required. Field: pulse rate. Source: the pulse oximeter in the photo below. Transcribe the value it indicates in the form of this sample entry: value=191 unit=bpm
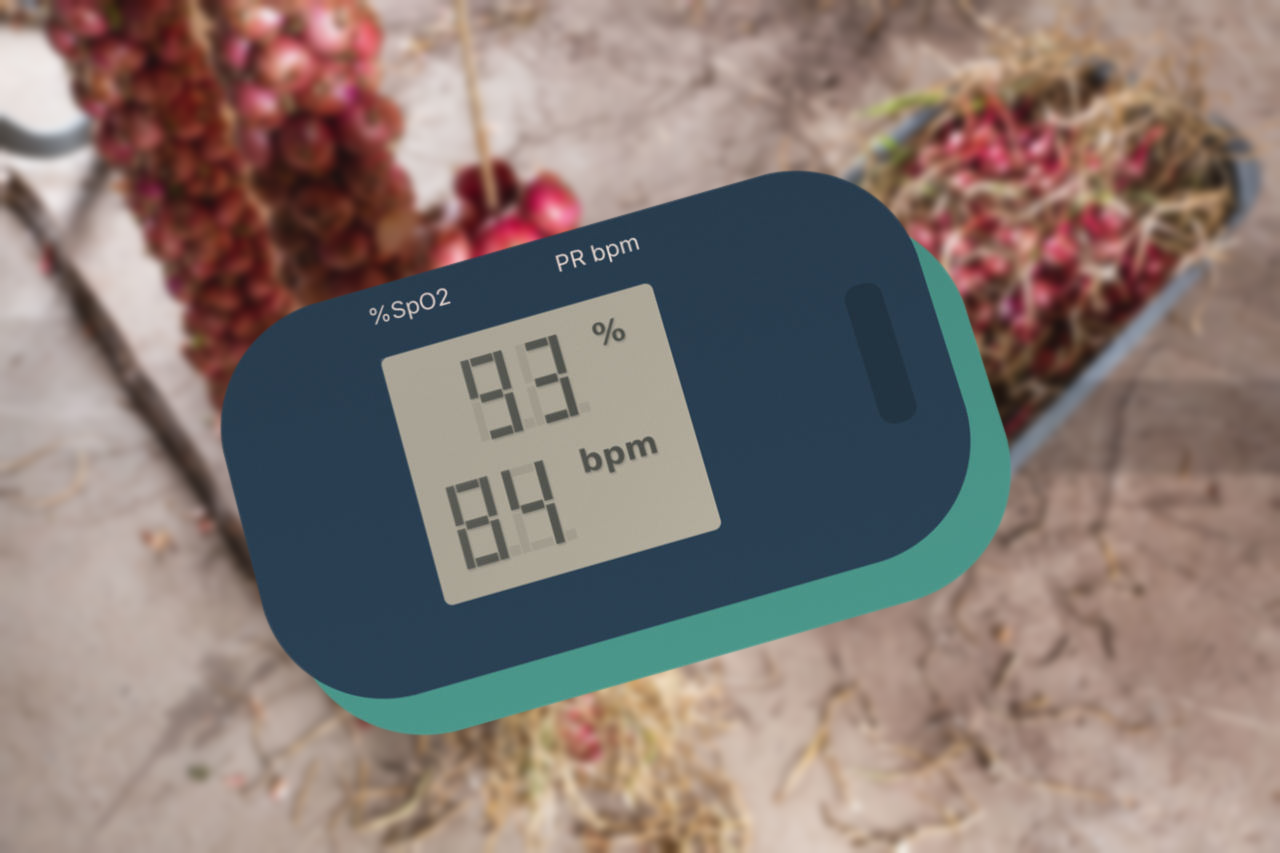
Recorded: value=84 unit=bpm
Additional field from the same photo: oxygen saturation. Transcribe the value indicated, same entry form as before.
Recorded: value=93 unit=%
